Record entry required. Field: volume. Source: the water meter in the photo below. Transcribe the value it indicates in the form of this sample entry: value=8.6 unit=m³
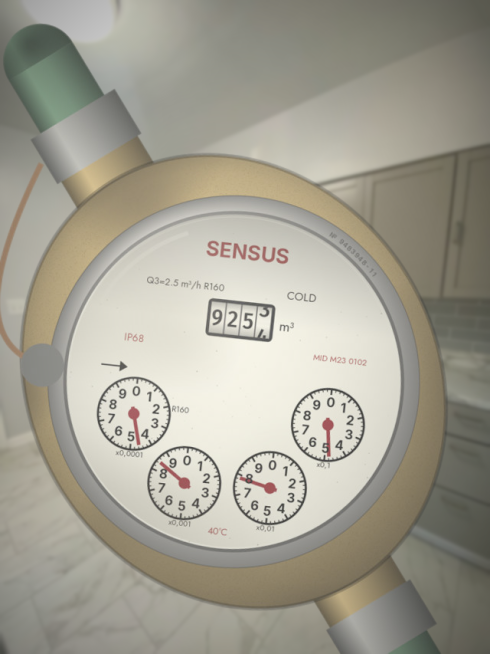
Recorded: value=9253.4784 unit=m³
